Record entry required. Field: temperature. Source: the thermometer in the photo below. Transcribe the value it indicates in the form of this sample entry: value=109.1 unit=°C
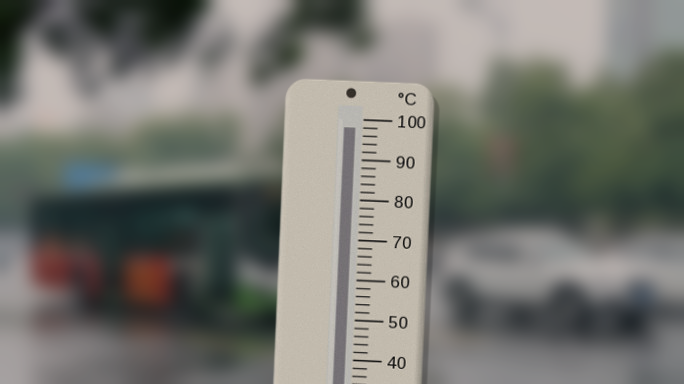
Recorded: value=98 unit=°C
